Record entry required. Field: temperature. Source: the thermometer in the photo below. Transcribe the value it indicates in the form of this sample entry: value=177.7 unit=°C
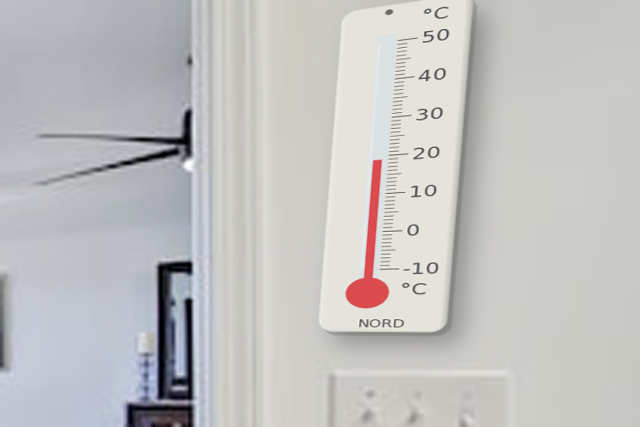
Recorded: value=19 unit=°C
